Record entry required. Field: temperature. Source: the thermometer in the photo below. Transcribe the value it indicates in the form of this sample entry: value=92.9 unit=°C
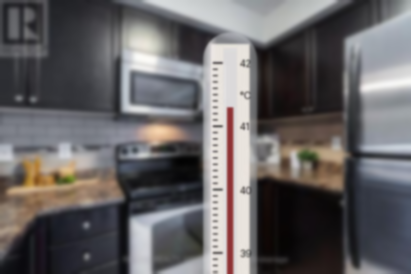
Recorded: value=41.3 unit=°C
